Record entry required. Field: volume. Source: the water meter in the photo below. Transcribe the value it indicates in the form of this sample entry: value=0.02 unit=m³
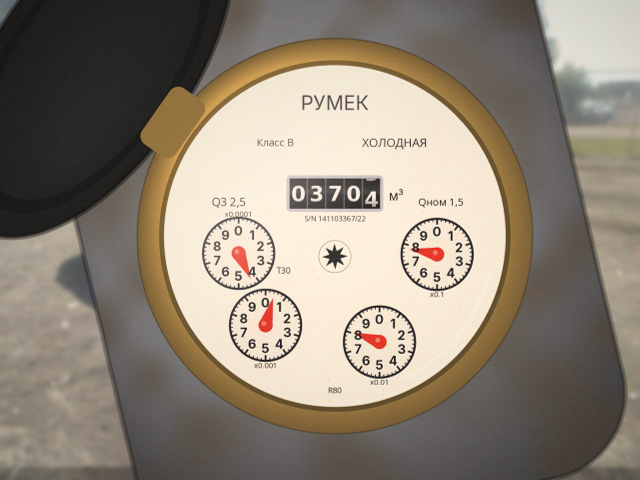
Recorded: value=3703.7804 unit=m³
